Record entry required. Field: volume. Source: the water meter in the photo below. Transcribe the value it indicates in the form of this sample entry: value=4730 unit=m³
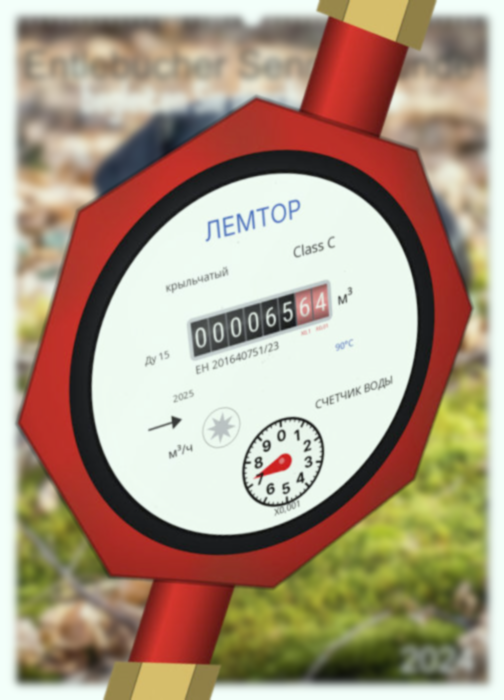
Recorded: value=65.647 unit=m³
